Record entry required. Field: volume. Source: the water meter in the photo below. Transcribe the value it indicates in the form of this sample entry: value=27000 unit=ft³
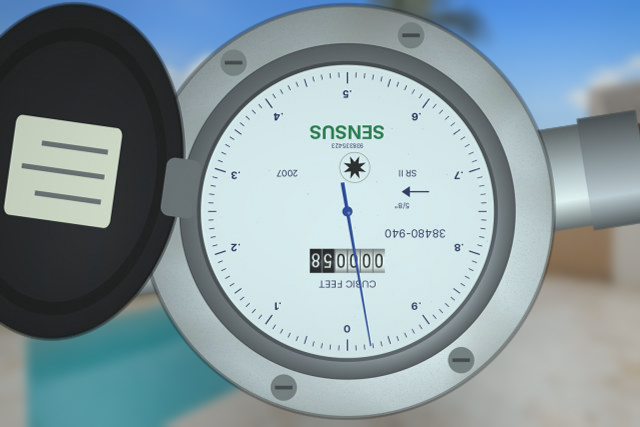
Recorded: value=57.97 unit=ft³
